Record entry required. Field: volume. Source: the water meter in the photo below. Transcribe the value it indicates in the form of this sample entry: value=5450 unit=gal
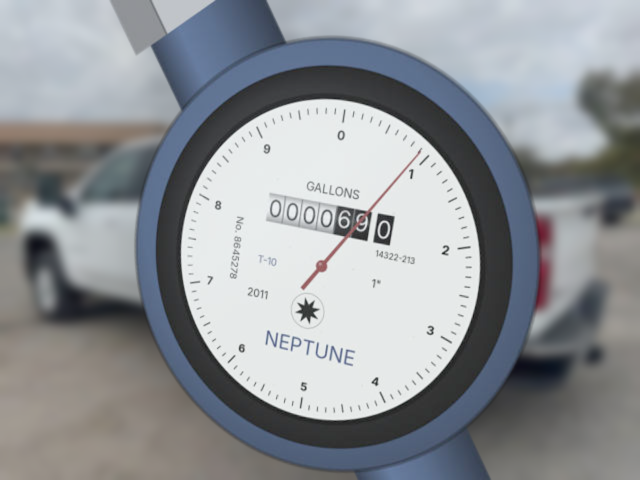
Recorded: value=690.9 unit=gal
